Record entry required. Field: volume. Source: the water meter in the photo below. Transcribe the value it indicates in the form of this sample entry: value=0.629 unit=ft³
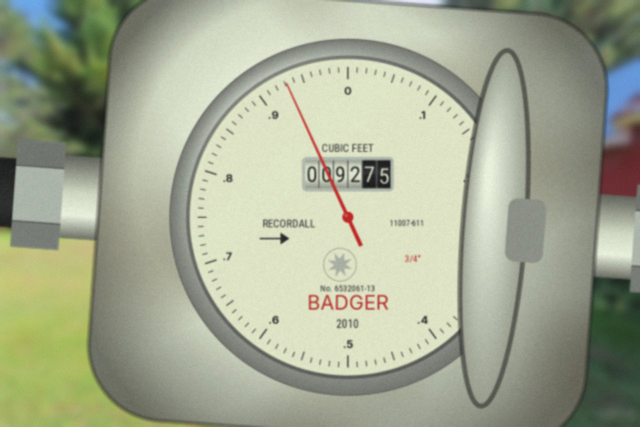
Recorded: value=9274.93 unit=ft³
